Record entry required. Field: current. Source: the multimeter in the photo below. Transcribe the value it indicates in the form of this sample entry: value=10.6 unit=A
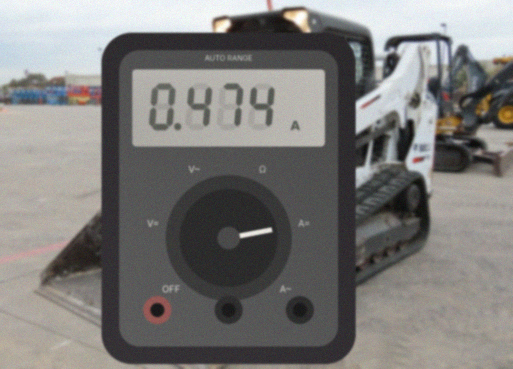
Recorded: value=0.474 unit=A
